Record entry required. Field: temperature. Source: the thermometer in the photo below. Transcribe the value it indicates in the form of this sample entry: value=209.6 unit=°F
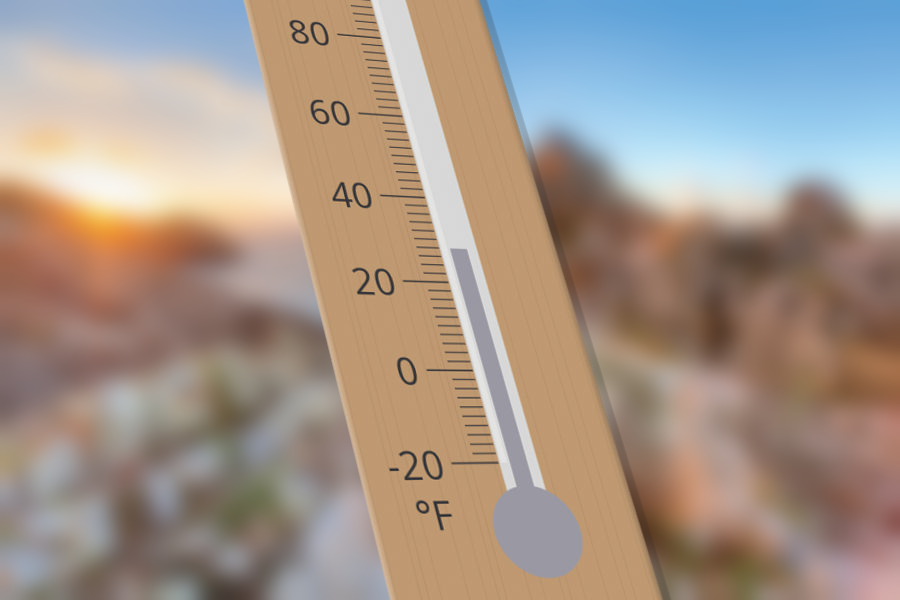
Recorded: value=28 unit=°F
